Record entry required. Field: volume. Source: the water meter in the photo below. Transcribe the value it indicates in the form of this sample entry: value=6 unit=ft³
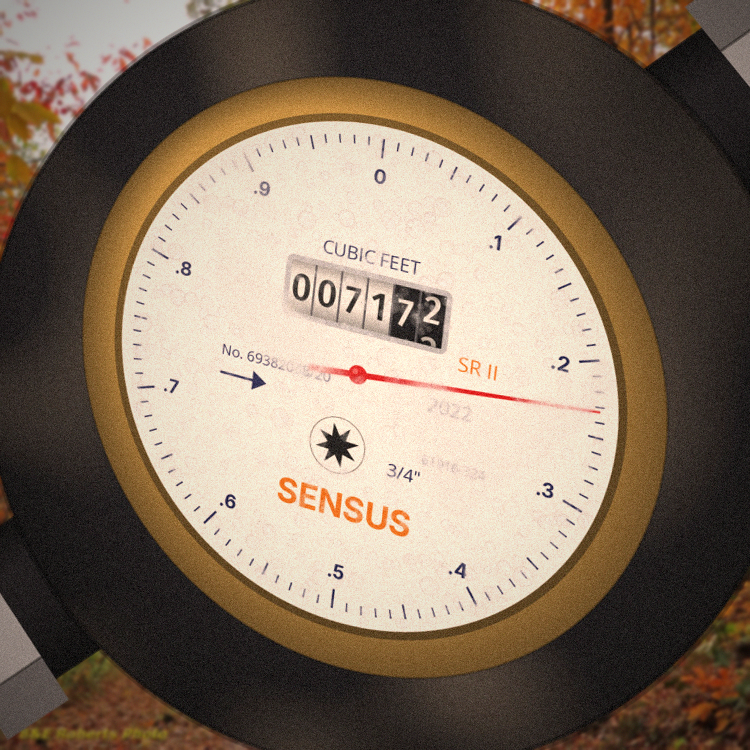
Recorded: value=7172.23 unit=ft³
